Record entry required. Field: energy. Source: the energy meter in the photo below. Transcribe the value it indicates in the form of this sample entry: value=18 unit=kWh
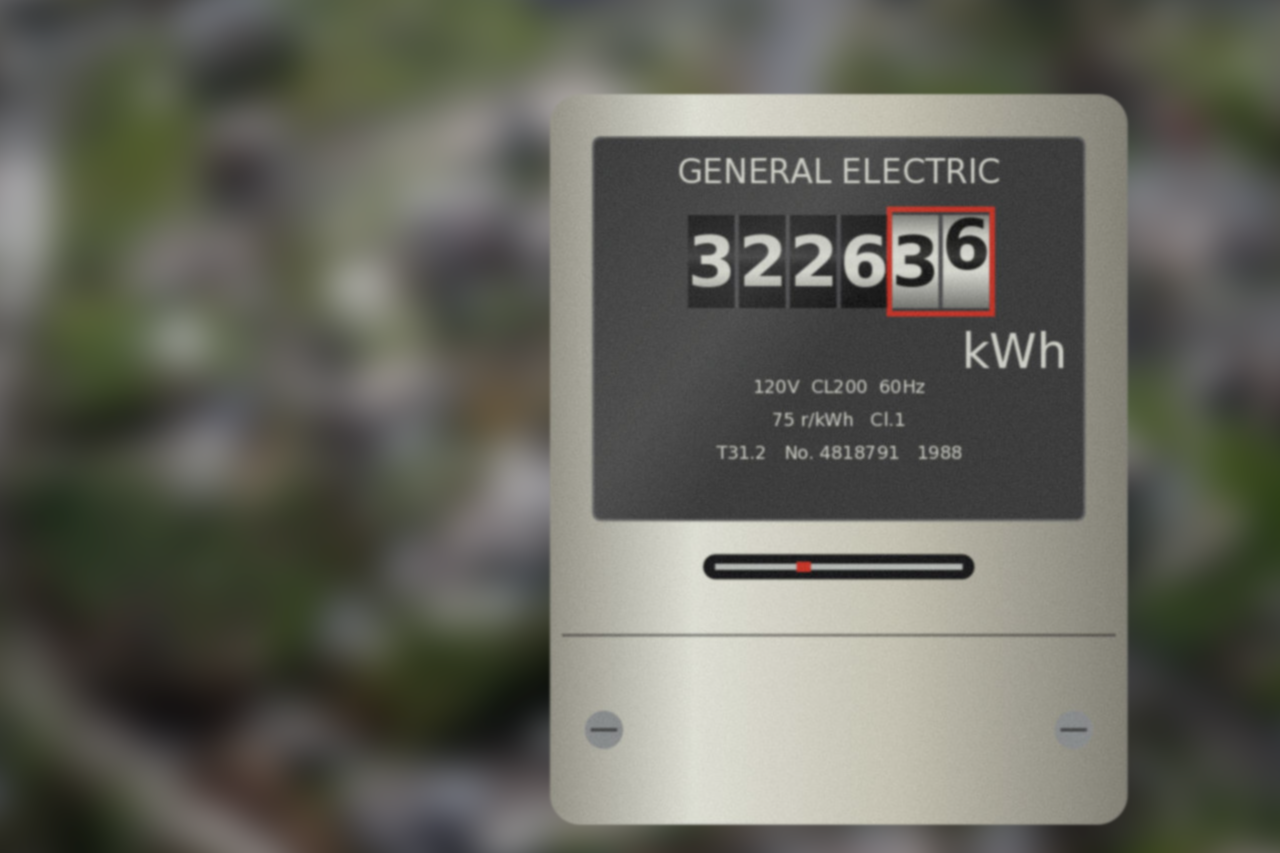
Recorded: value=3226.36 unit=kWh
